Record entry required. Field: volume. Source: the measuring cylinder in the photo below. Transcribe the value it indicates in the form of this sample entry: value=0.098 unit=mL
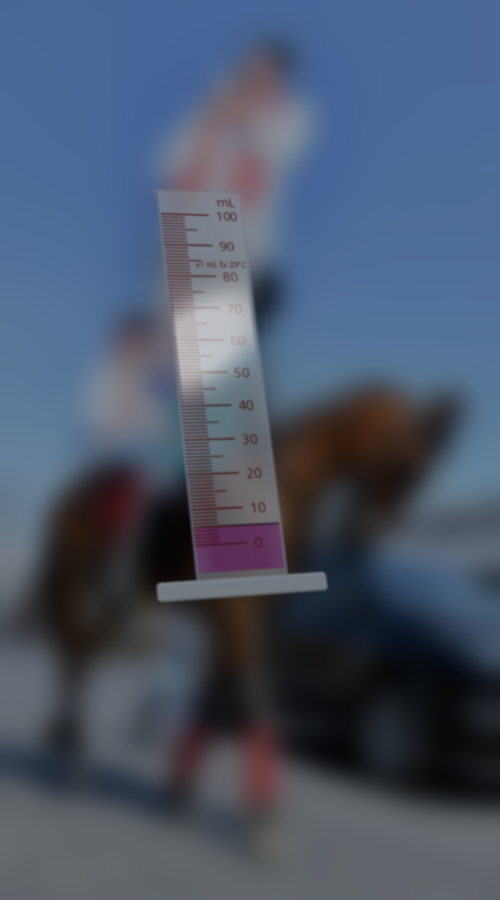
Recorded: value=5 unit=mL
